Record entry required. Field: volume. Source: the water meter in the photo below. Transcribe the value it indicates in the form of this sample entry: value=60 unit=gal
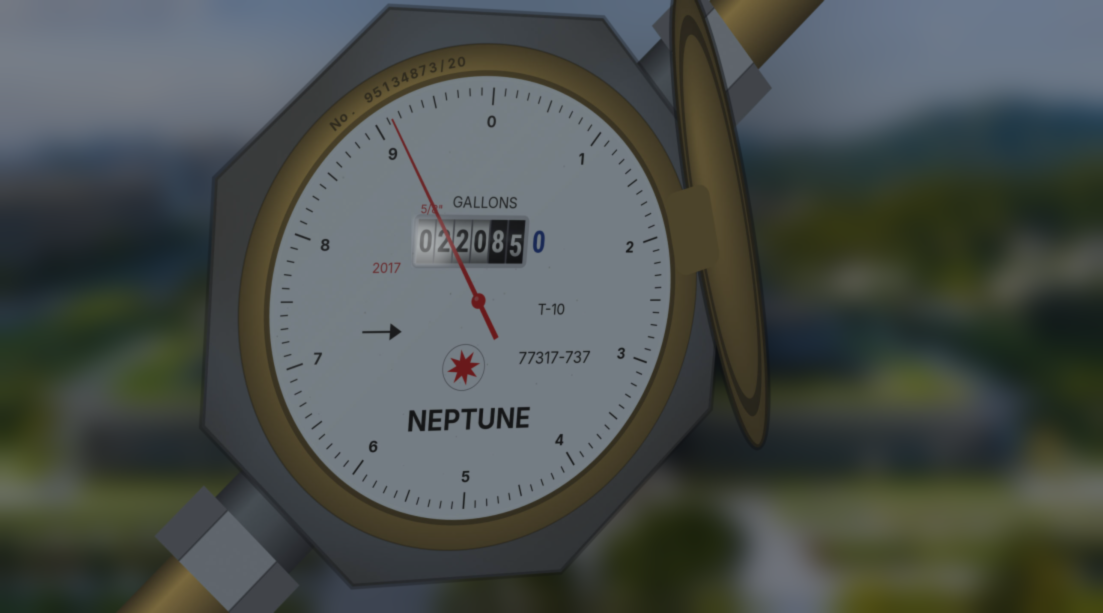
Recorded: value=220849.1 unit=gal
